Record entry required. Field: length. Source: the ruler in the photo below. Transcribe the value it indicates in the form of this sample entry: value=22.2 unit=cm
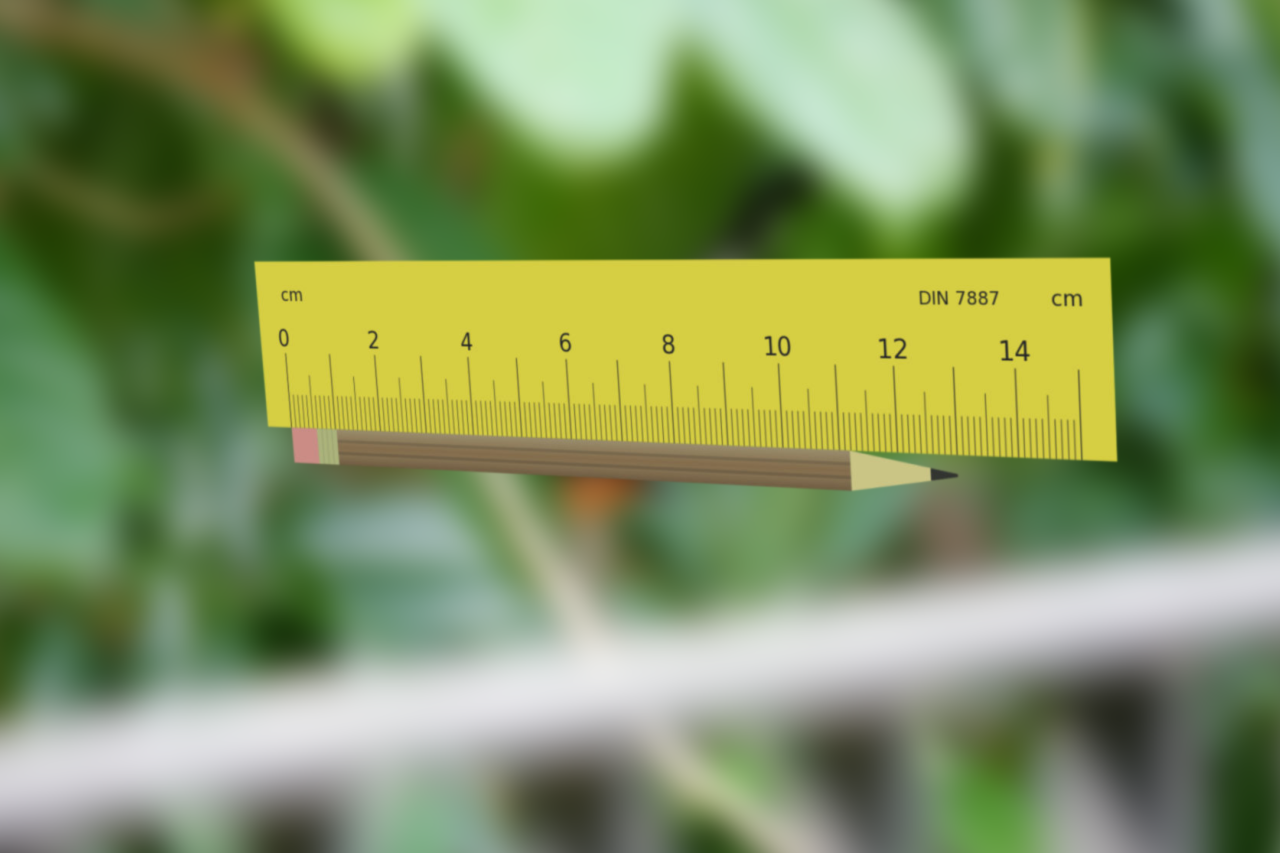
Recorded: value=13 unit=cm
